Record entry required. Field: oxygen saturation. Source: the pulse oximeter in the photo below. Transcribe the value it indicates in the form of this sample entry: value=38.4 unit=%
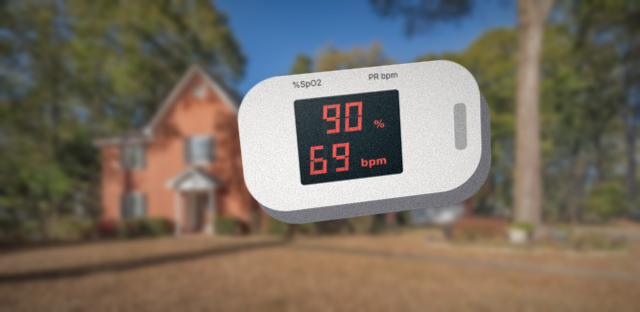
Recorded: value=90 unit=%
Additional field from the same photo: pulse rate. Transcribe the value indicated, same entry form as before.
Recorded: value=69 unit=bpm
